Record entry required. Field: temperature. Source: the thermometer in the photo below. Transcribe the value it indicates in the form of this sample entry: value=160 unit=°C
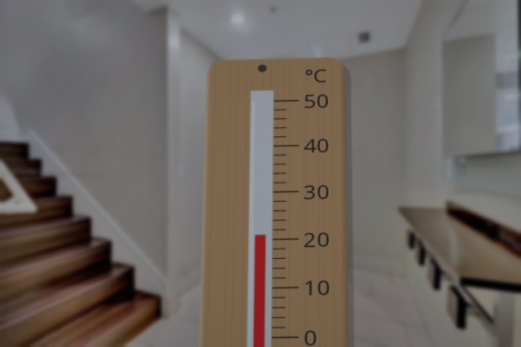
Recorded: value=21 unit=°C
